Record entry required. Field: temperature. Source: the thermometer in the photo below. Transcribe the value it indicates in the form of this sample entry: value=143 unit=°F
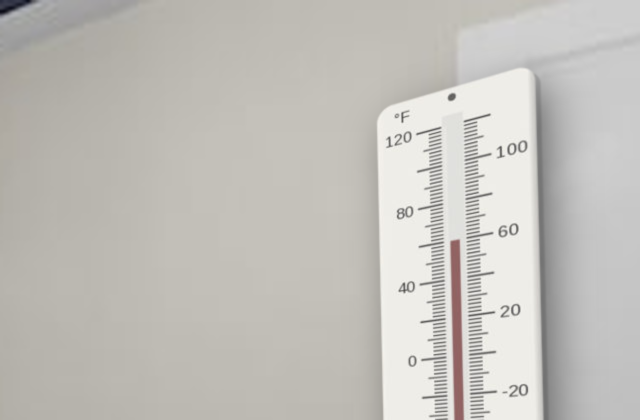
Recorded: value=60 unit=°F
